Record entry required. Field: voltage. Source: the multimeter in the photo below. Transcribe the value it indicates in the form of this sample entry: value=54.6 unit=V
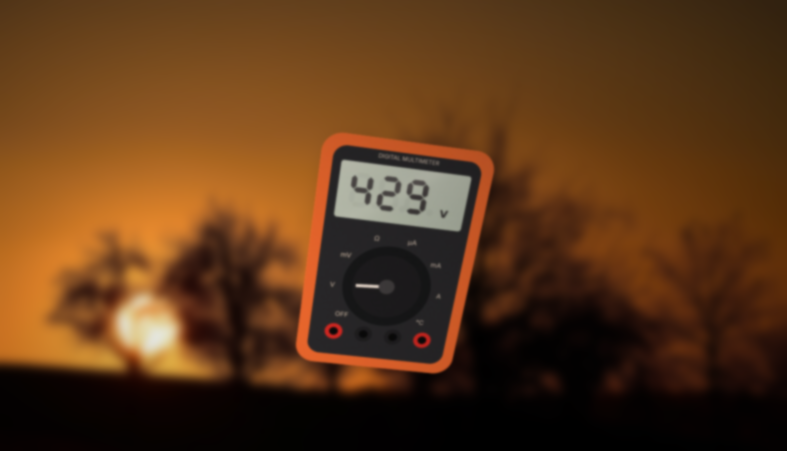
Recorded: value=429 unit=V
